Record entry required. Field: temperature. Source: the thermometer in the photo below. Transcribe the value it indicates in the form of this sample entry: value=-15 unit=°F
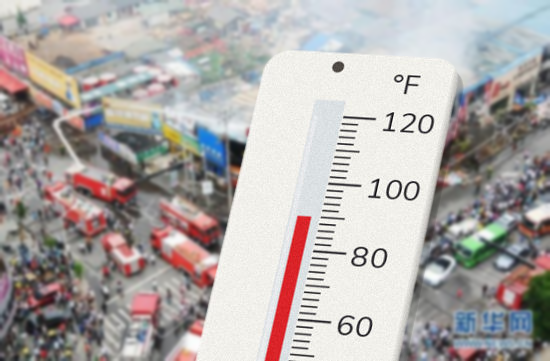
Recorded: value=90 unit=°F
